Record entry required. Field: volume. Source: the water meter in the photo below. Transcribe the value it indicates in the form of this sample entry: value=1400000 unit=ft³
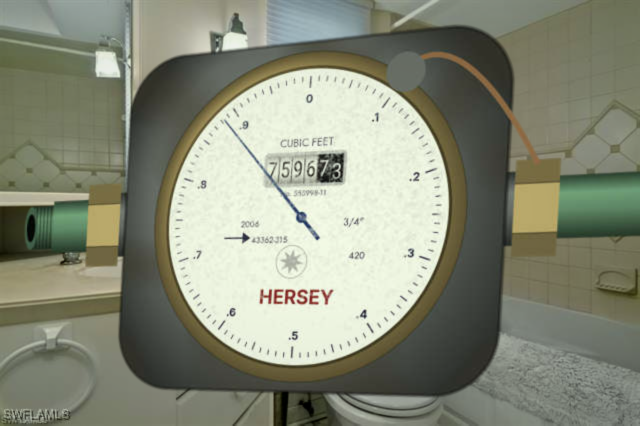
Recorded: value=759672.88 unit=ft³
